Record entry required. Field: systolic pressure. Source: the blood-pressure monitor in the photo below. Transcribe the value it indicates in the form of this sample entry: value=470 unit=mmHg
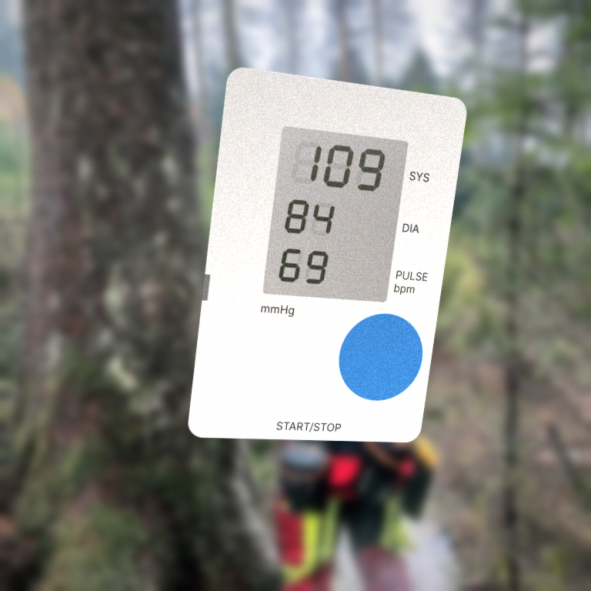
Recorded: value=109 unit=mmHg
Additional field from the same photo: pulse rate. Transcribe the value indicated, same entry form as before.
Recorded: value=69 unit=bpm
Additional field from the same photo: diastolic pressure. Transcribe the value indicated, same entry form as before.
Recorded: value=84 unit=mmHg
